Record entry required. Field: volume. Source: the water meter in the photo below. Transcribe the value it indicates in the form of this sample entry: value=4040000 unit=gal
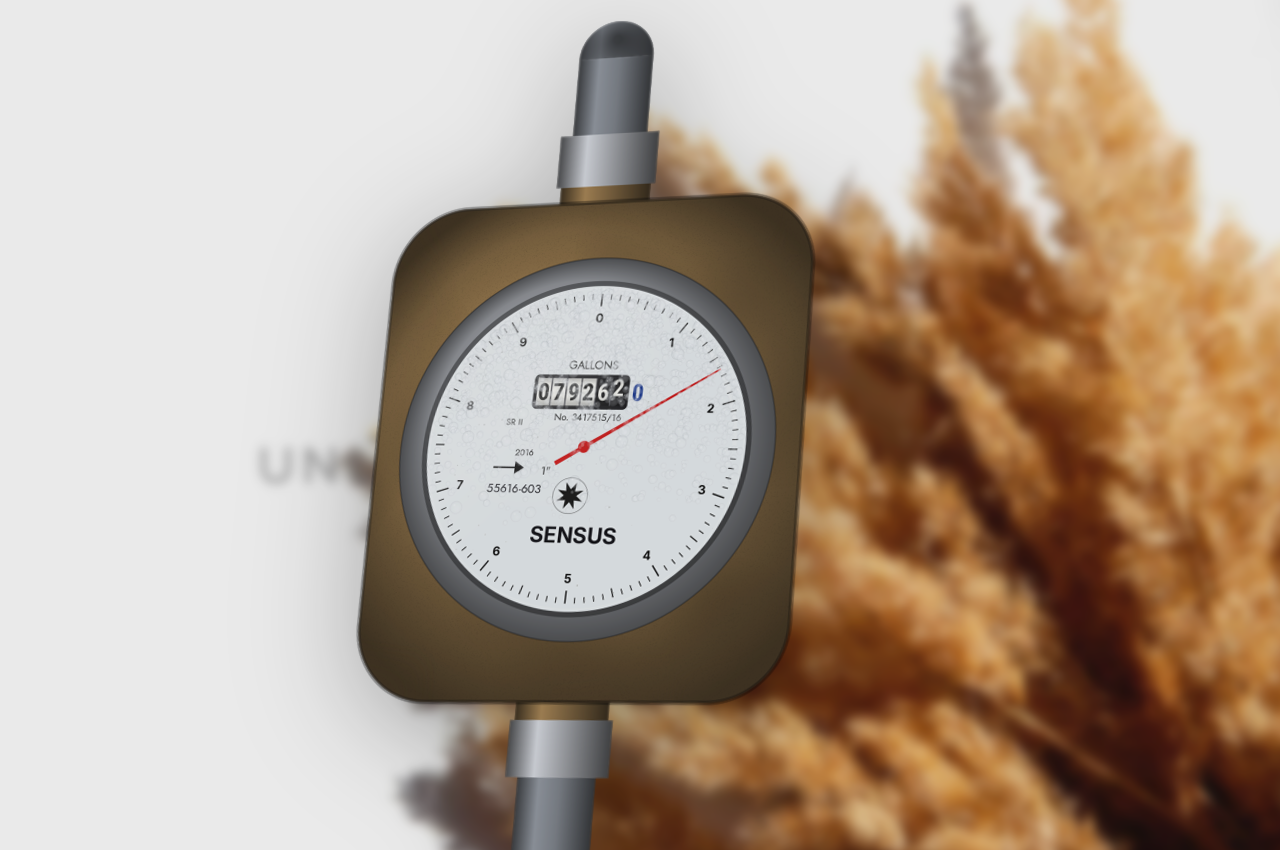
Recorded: value=792621.6 unit=gal
